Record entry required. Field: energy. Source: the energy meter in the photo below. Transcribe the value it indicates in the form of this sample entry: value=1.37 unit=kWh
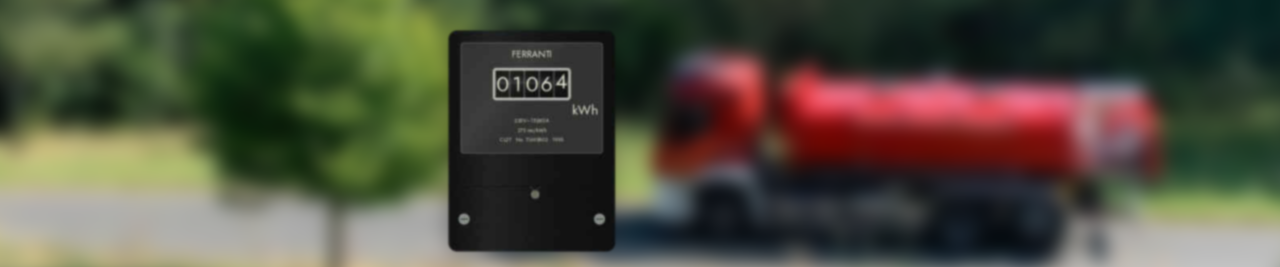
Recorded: value=1064 unit=kWh
